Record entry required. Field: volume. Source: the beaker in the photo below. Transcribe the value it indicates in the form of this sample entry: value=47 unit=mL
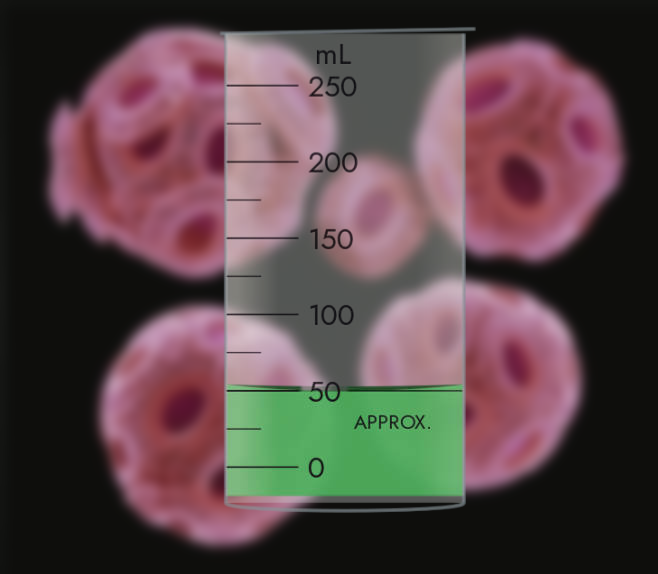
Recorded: value=50 unit=mL
